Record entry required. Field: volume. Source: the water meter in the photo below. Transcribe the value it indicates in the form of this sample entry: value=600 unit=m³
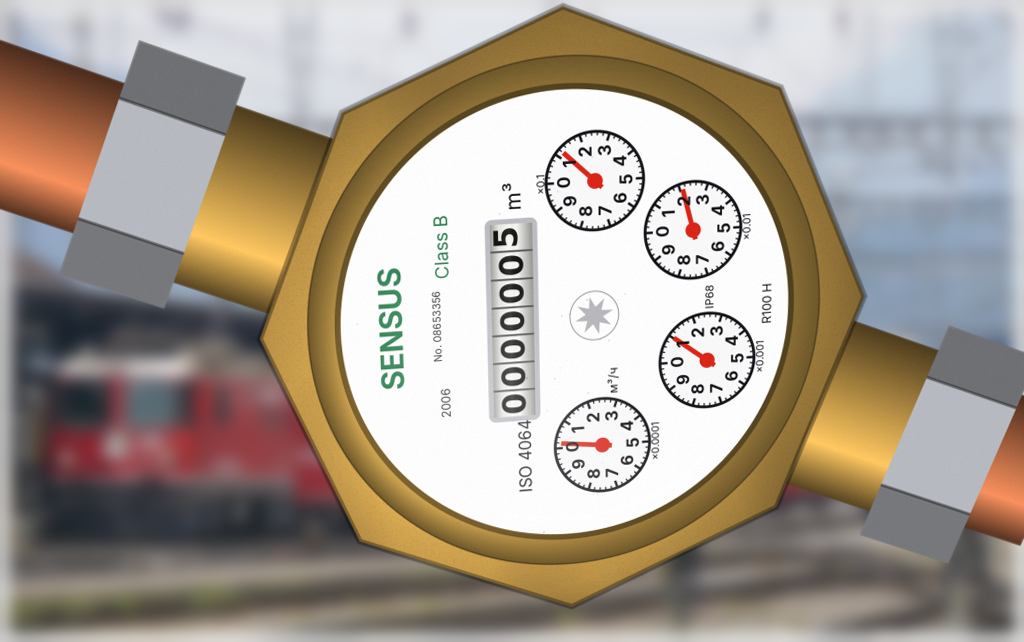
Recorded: value=5.1210 unit=m³
